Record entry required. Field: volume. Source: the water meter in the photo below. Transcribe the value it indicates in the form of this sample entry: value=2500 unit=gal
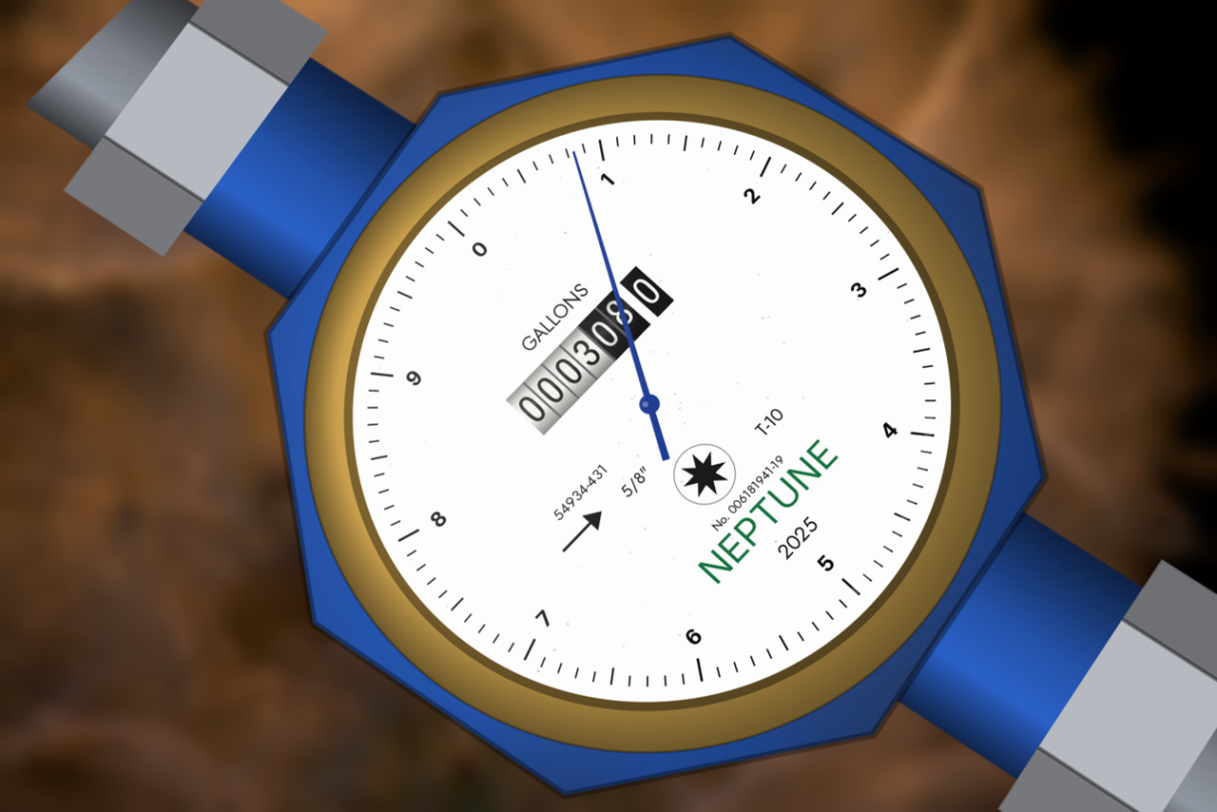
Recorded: value=3080.8 unit=gal
